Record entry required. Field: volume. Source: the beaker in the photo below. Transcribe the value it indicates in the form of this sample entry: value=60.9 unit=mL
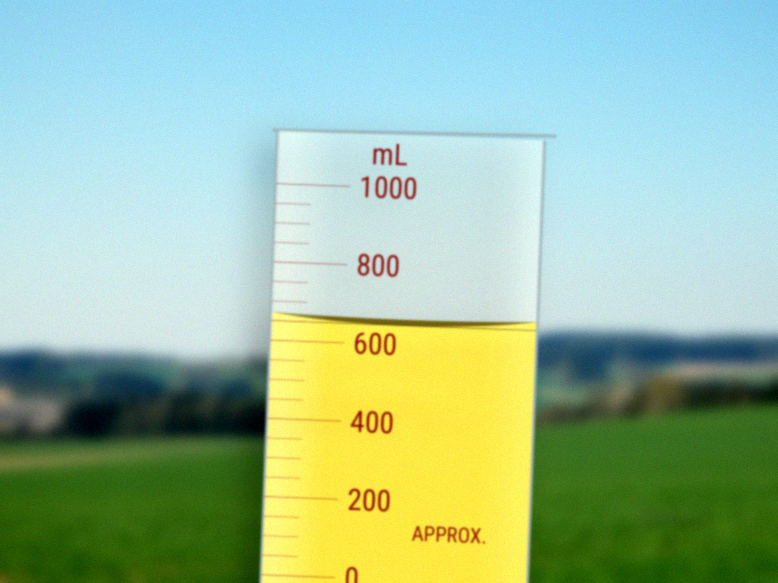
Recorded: value=650 unit=mL
